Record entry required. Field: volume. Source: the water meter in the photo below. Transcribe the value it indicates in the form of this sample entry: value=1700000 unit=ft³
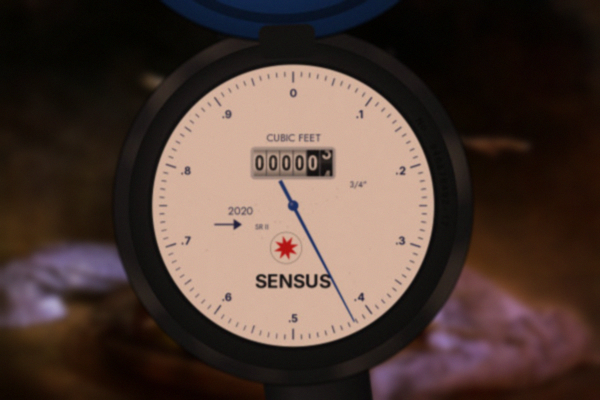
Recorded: value=3.42 unit=ft³
